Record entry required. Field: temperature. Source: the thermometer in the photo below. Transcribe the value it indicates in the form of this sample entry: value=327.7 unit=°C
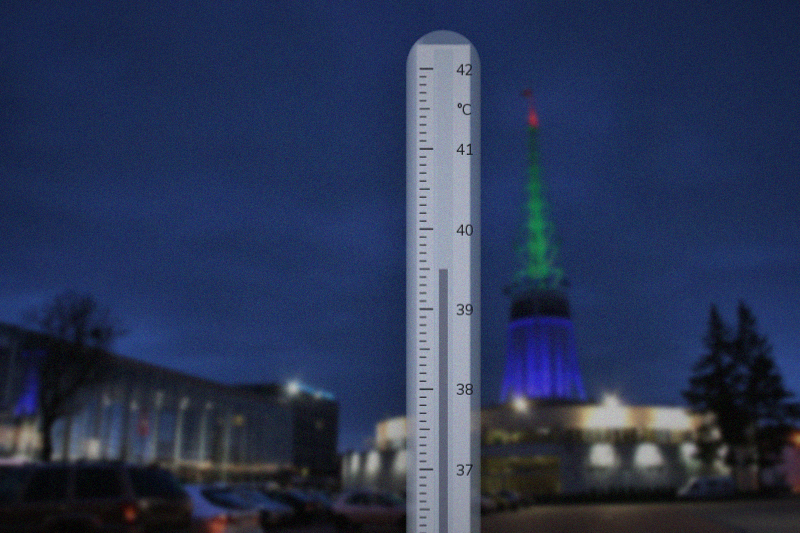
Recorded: value=39.5 unit=°C
